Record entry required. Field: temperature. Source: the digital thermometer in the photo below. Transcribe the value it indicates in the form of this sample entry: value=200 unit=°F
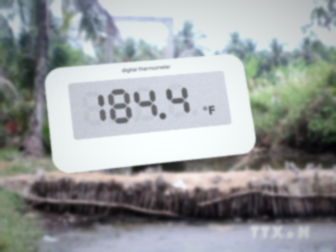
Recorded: value=184.4 unit=°F
